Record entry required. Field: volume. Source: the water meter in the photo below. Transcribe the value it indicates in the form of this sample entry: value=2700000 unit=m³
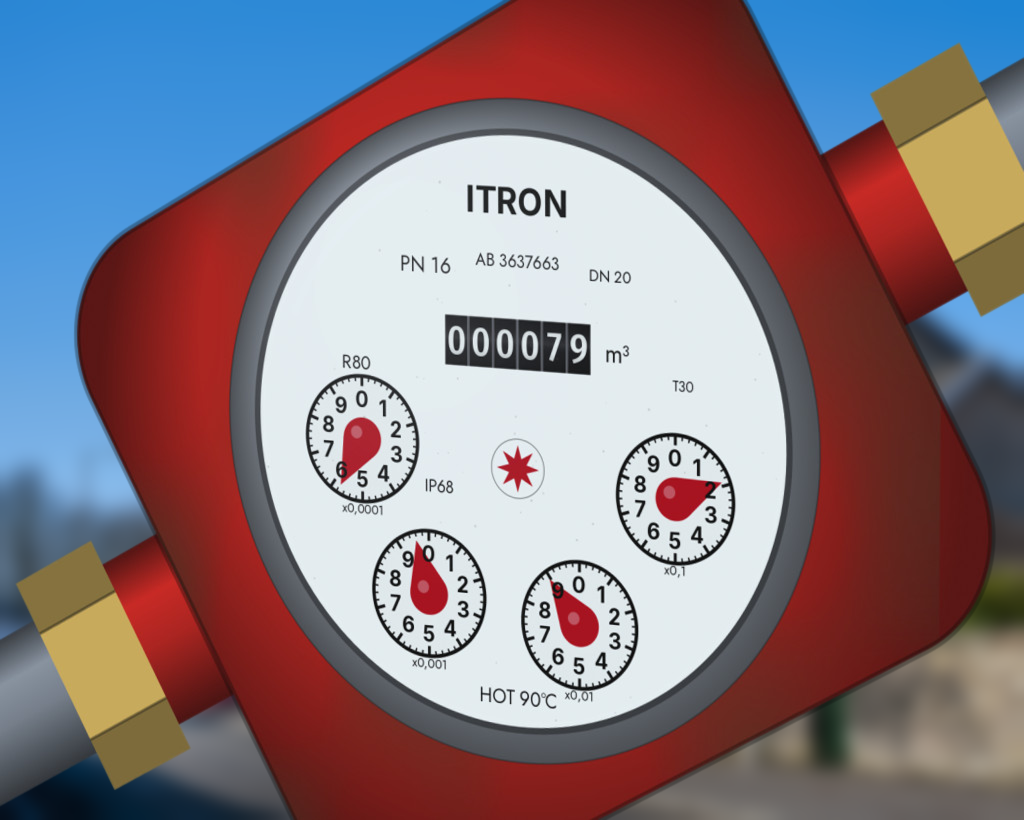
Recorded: value=79.1895 unit=m³
